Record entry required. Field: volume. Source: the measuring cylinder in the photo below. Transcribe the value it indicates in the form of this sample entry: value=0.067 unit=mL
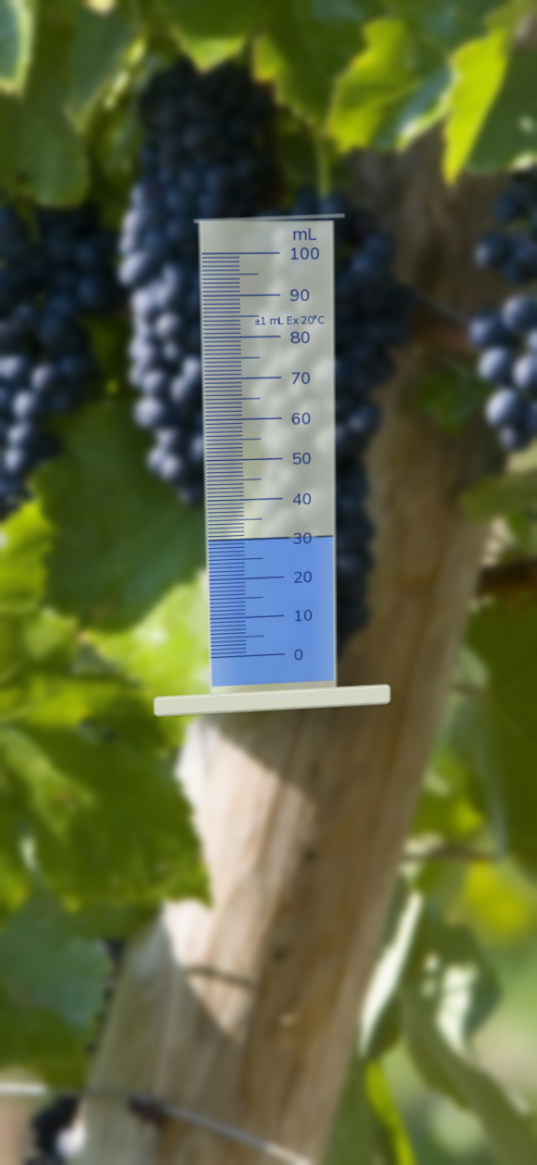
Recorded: value=30 unit=mL
